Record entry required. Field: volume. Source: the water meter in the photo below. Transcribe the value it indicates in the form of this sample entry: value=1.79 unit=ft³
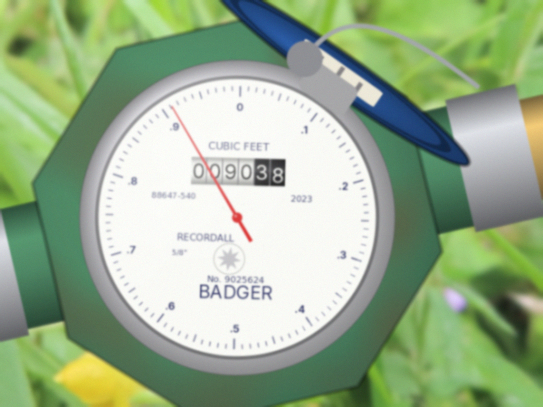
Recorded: value=9037.91 unit=ft³
